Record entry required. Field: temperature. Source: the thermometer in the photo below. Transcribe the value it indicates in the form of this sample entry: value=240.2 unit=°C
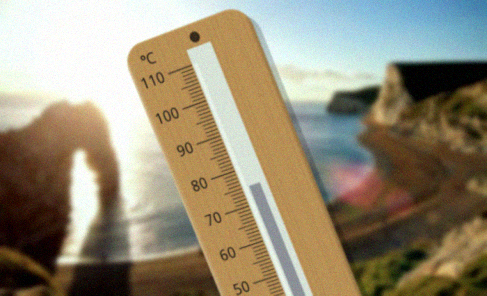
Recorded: value=75 unit=°C
